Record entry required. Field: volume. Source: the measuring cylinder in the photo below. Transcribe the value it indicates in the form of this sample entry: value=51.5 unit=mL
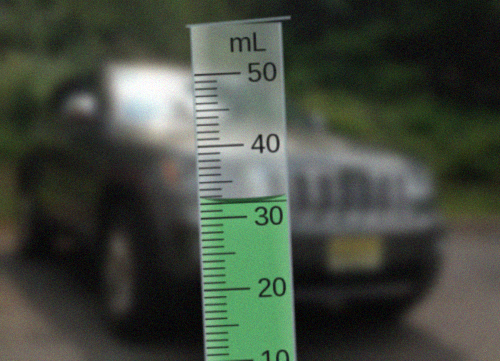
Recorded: value=32 unit=mL
